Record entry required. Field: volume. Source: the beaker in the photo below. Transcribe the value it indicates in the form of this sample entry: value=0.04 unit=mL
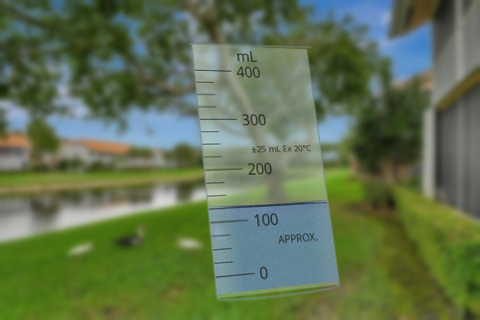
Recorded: value=125 unit=mL
